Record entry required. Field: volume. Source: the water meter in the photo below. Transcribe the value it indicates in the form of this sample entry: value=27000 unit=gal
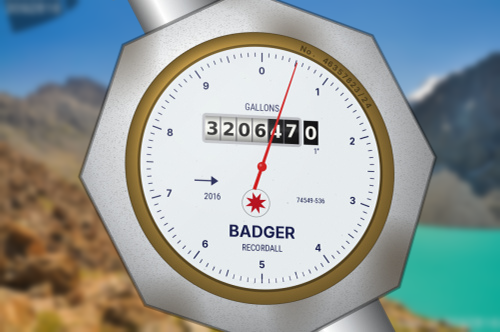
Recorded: value=3206470.5 unit=gal
